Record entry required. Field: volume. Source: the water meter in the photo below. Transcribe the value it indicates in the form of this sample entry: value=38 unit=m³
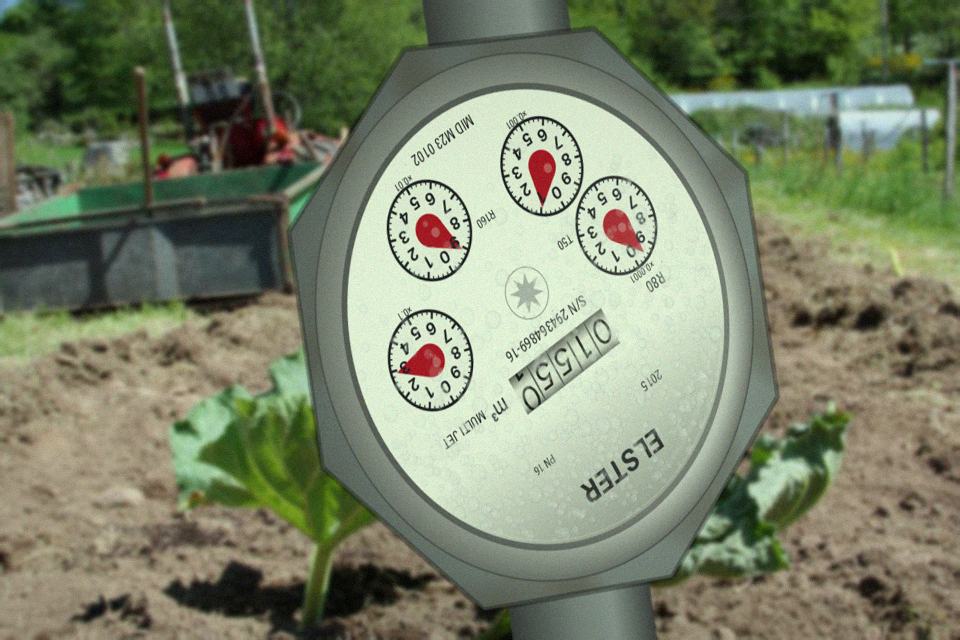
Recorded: value=1550.2909 unit=m³
